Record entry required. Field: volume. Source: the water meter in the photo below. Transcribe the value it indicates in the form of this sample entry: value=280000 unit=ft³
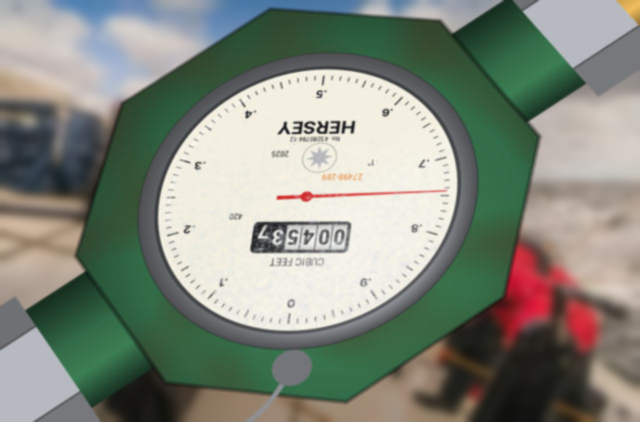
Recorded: value=4536.74 unit=ft³
